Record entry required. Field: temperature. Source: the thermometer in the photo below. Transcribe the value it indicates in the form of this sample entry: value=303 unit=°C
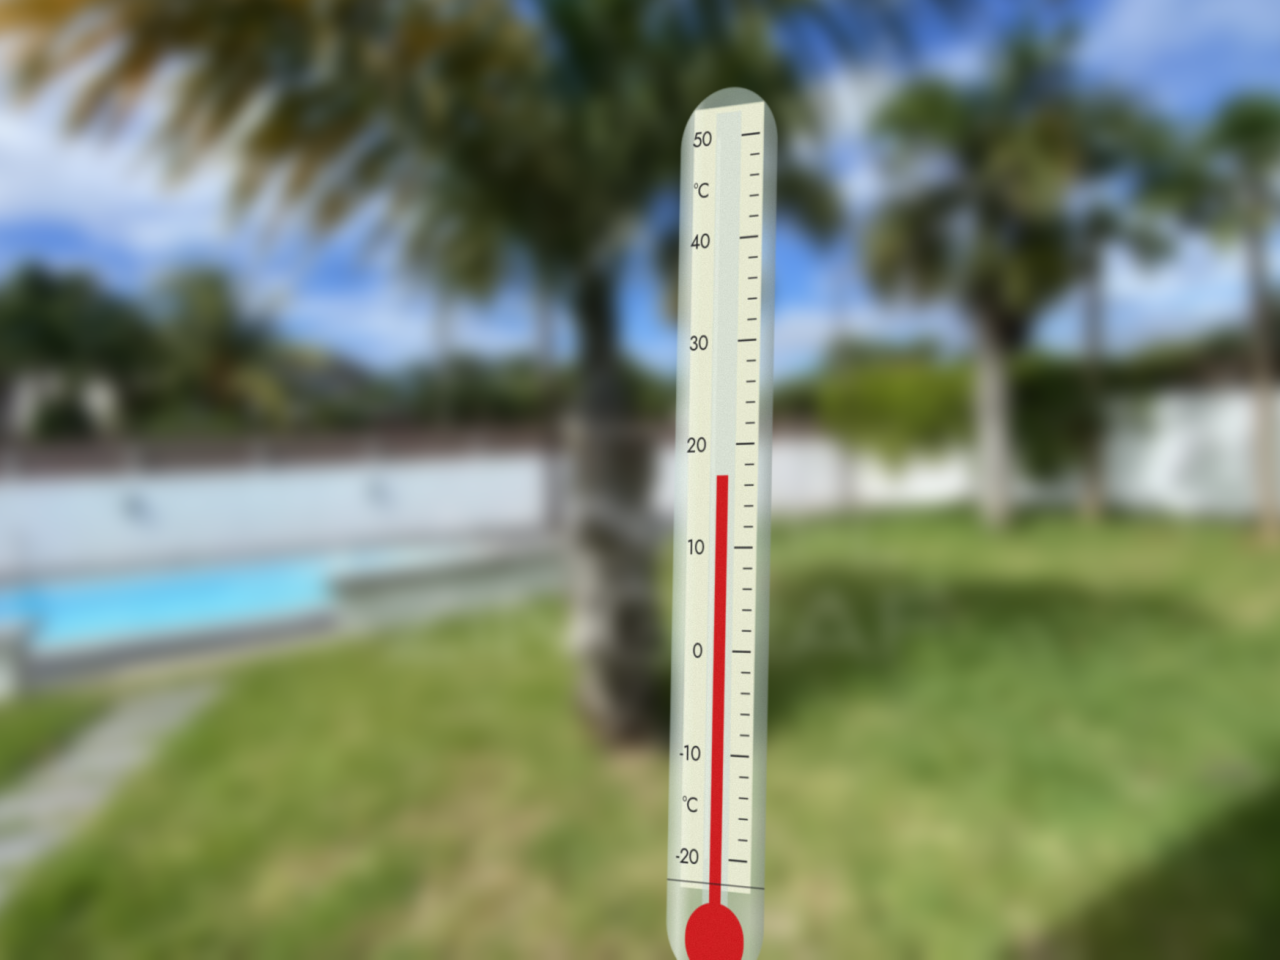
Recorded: value=17 unit=°C
